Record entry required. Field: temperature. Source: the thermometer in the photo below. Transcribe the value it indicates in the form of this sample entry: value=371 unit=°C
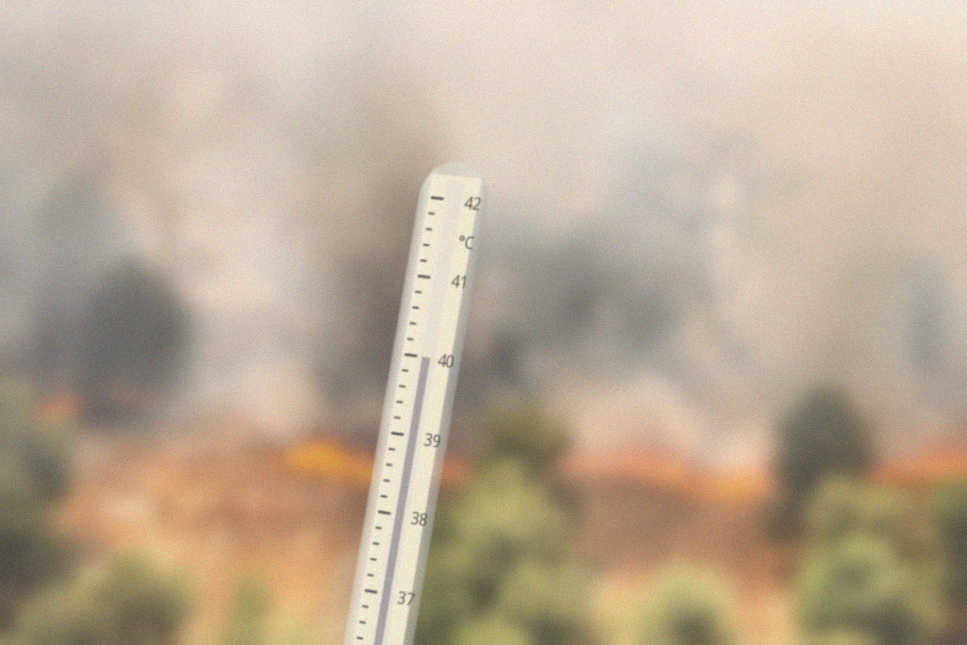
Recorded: value=40 unit=°C
